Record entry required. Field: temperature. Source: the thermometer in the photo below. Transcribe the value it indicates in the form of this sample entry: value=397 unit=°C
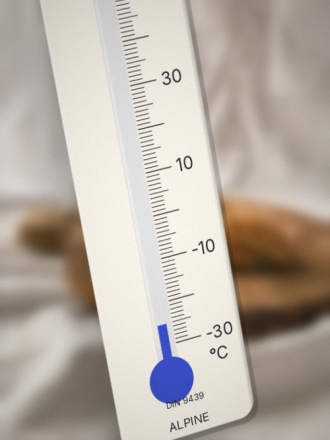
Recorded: value=-25 unit=°C
